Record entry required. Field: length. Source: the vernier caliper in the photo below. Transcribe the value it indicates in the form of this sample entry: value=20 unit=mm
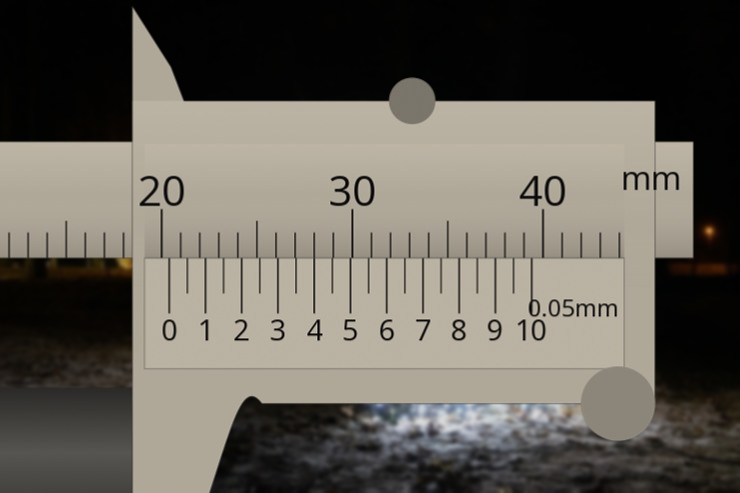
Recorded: value=20.4 unit=mm
